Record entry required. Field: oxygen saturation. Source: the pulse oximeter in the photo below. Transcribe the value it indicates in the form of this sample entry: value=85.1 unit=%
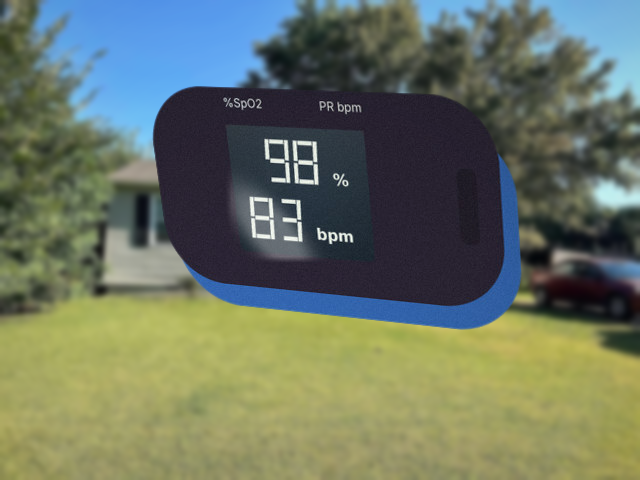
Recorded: value=98 unit=%
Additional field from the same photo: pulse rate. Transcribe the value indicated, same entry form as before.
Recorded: value=83 unit=bpm
